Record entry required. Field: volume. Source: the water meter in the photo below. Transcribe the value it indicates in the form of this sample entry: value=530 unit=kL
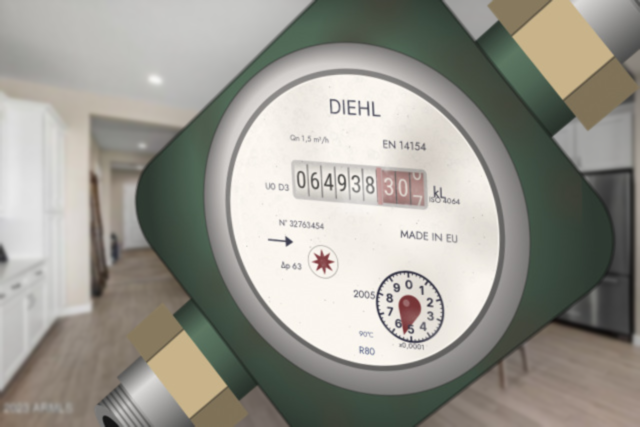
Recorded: value=64938.3065 unit=kL
